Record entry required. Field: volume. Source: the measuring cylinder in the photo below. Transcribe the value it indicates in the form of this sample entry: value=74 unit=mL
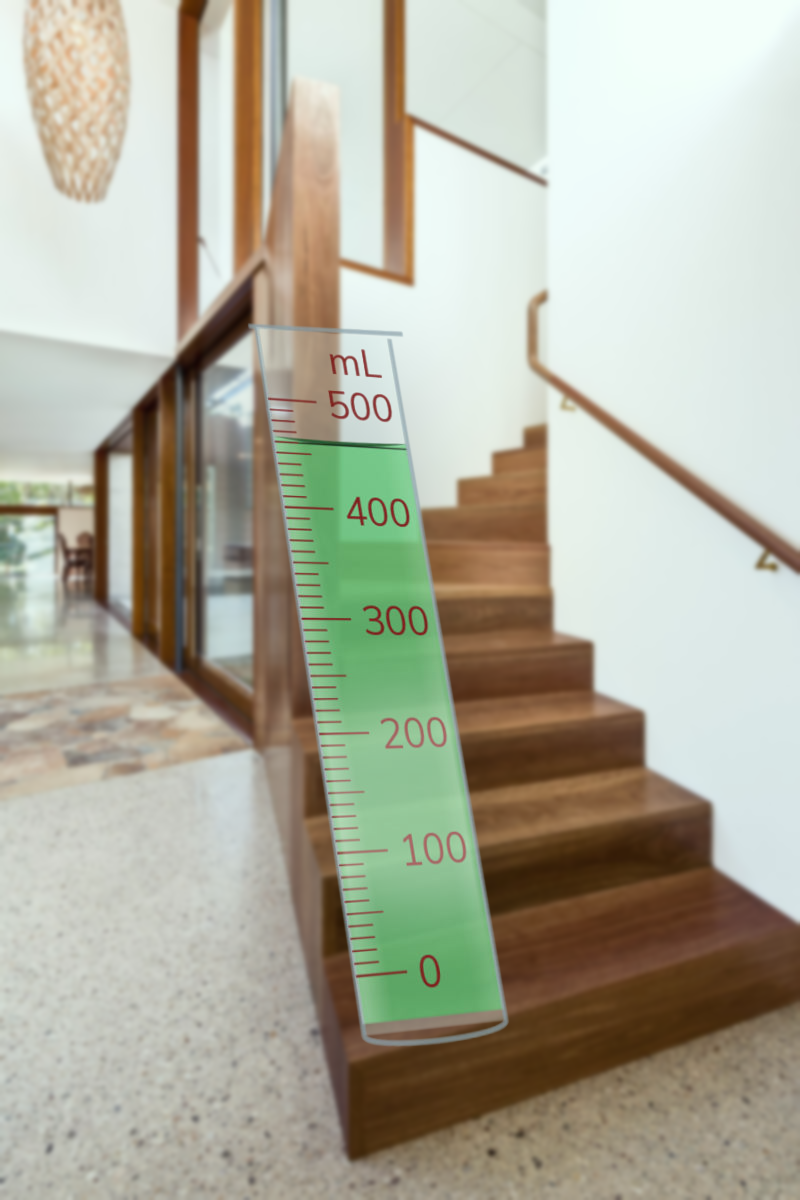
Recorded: value=460 unit=mL
